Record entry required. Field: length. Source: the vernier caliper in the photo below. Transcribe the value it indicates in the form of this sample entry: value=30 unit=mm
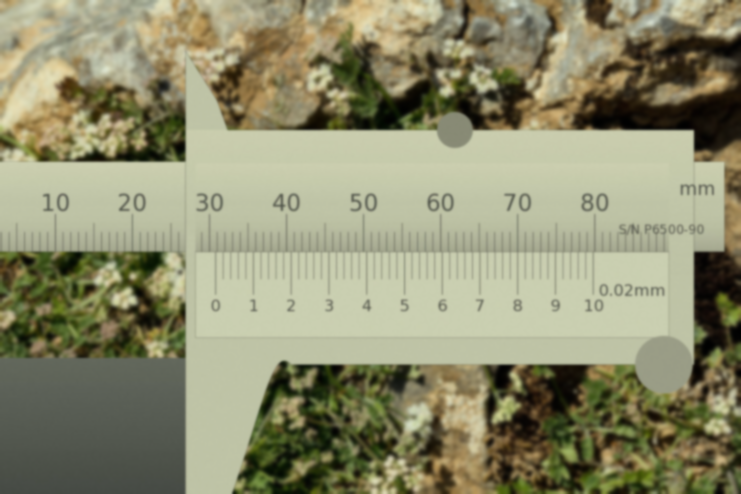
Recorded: value=30.8 unit=mm
